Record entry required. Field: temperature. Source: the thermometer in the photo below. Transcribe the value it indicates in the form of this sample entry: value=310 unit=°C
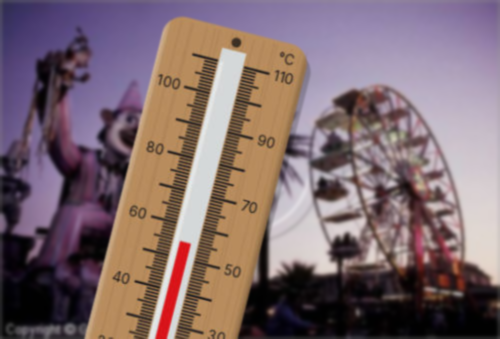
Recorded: value=55 unit=°C
